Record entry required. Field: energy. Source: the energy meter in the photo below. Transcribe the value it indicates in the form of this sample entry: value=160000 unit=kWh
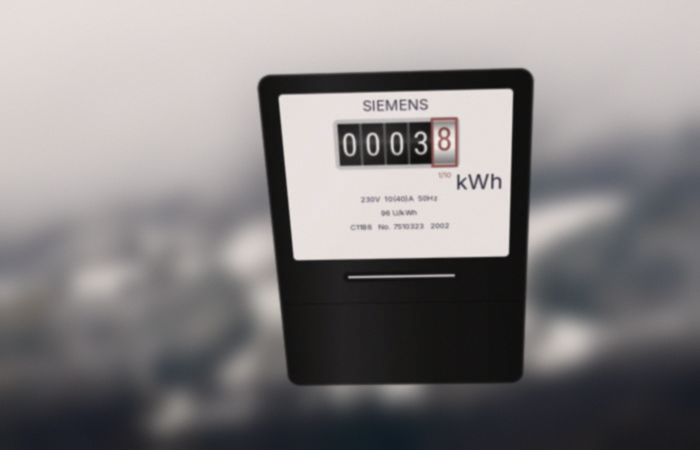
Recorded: value=3.8 unit=kWh
